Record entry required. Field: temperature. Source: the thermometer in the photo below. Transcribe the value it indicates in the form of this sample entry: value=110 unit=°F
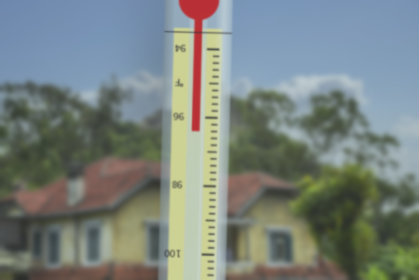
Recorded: value=96.4 unit=°F
